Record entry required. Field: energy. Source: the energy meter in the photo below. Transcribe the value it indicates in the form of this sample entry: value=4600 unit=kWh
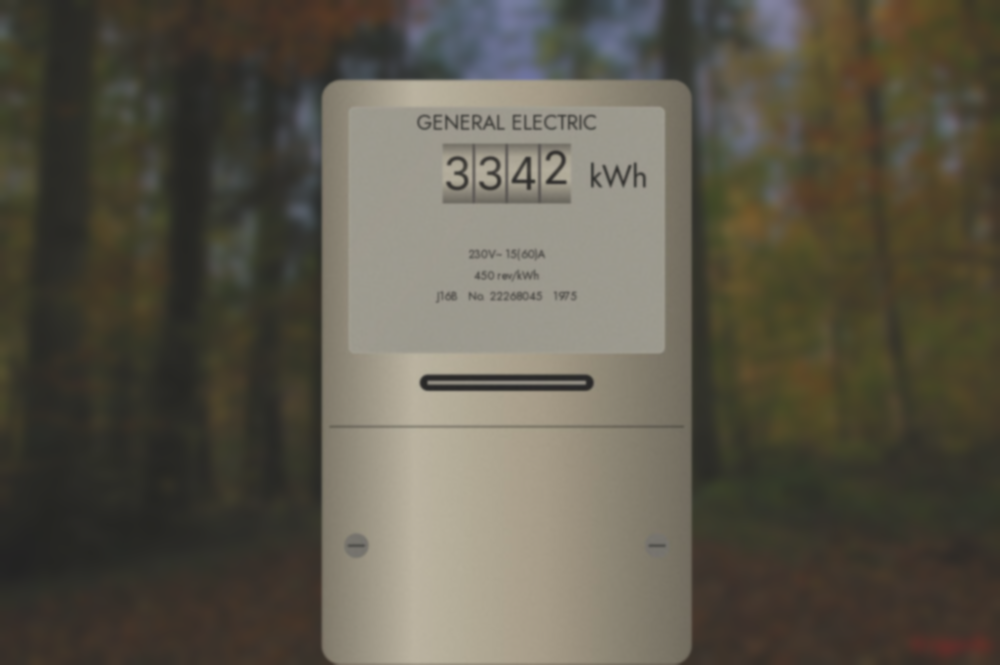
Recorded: value=3342 unit=kWh
